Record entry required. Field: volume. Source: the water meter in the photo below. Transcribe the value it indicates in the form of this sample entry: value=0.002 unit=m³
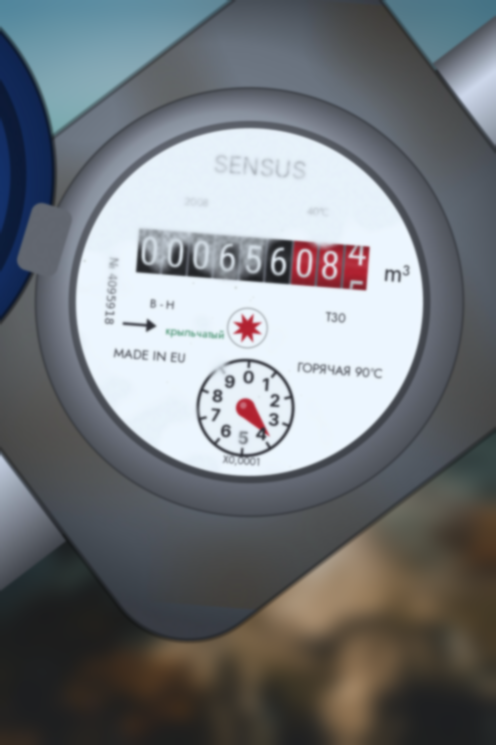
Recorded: value=656.0843 unit=m³
